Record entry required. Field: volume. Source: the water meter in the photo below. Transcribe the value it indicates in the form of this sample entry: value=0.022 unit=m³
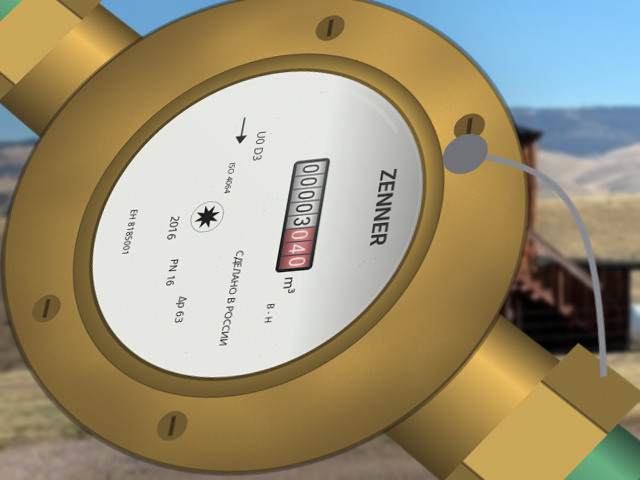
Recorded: value=3.040 unit=m³
